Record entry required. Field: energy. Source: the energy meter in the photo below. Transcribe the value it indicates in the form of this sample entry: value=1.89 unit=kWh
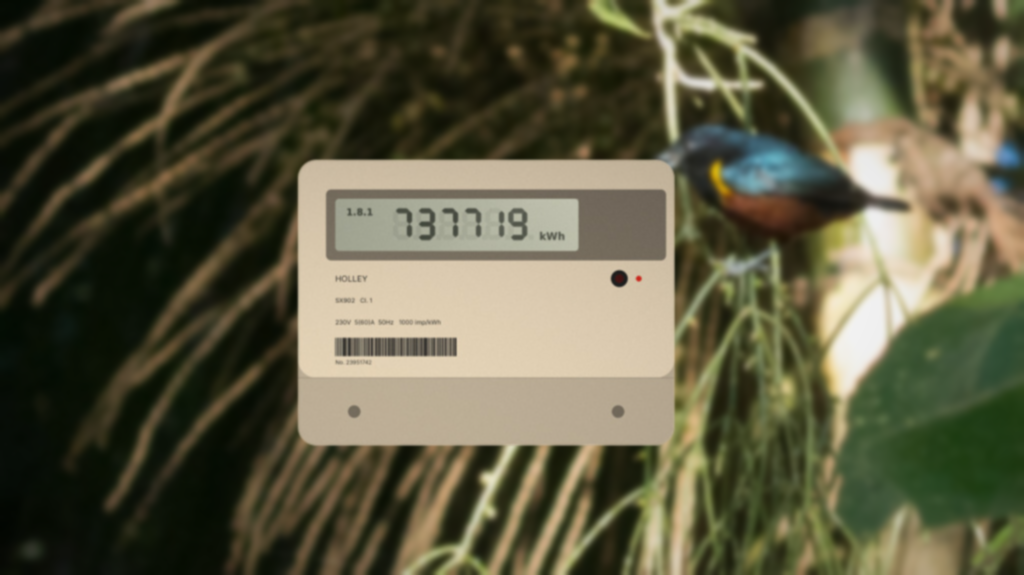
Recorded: value=737719 unit=kWh
